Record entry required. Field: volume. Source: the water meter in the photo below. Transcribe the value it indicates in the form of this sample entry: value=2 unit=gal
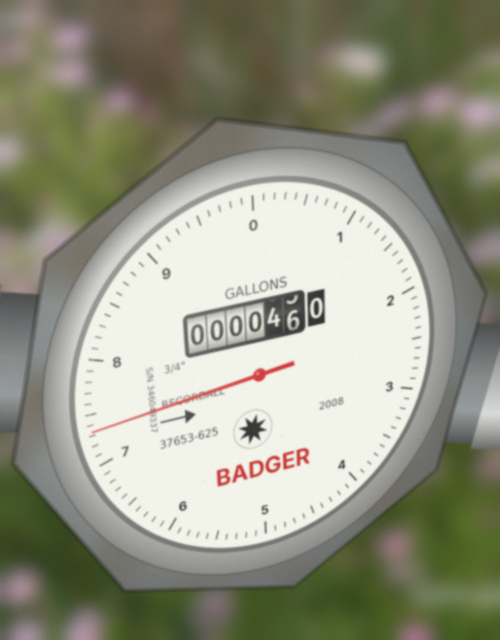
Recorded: value=457.3 unit=gal
